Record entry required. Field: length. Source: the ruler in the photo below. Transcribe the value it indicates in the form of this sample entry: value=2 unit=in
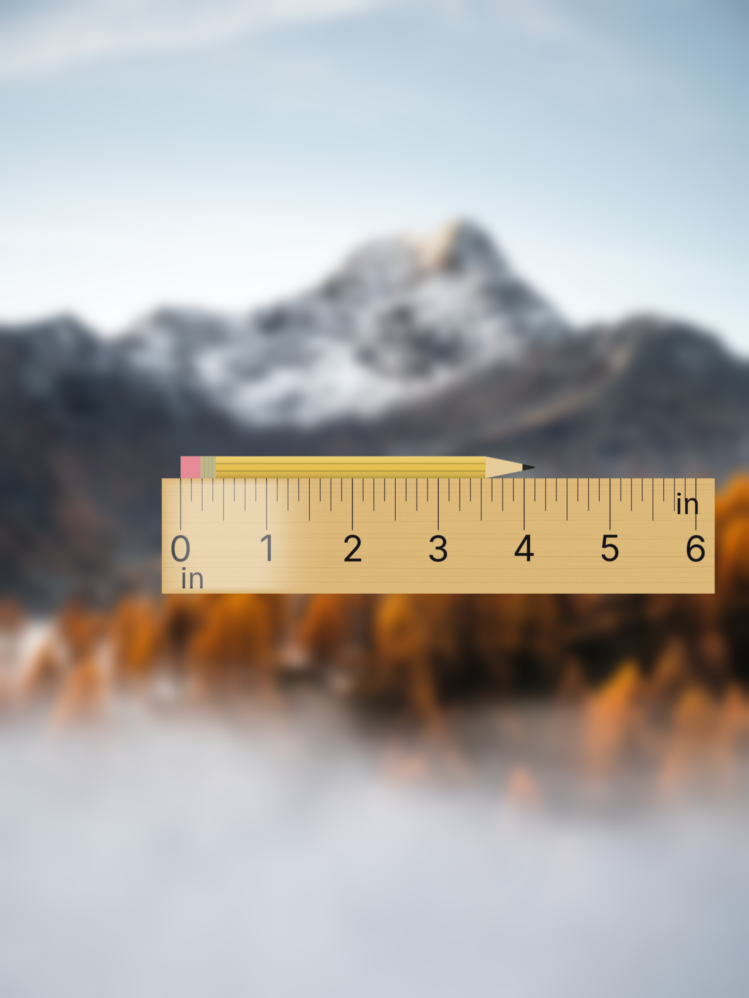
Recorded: value=4.125 unit=in
